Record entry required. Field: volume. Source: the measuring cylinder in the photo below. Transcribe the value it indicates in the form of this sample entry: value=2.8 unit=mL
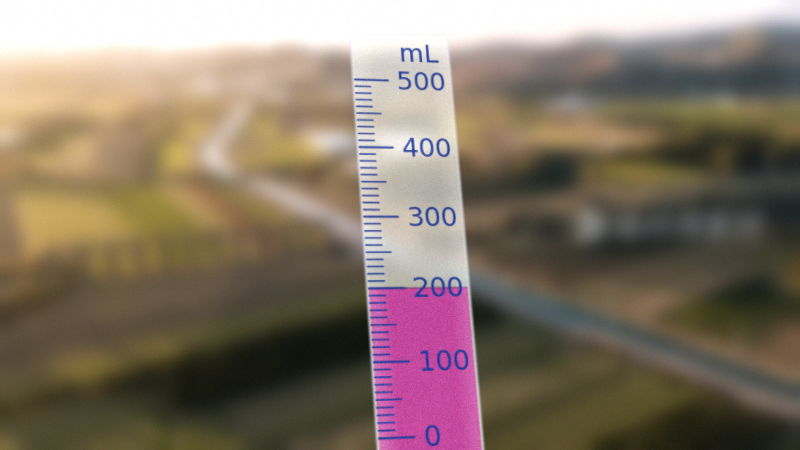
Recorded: value=200 unit=mL
